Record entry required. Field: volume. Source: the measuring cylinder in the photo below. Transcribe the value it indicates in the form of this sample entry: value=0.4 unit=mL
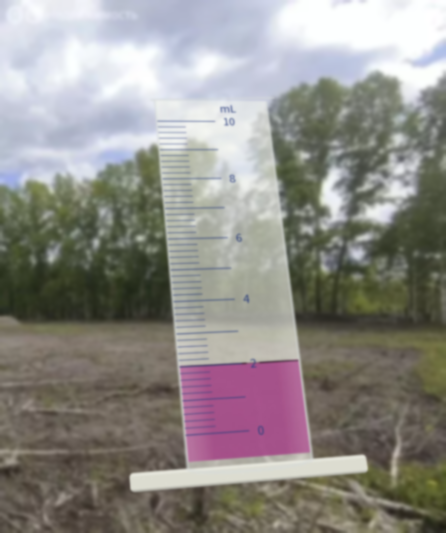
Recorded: value=2 unit=mL
